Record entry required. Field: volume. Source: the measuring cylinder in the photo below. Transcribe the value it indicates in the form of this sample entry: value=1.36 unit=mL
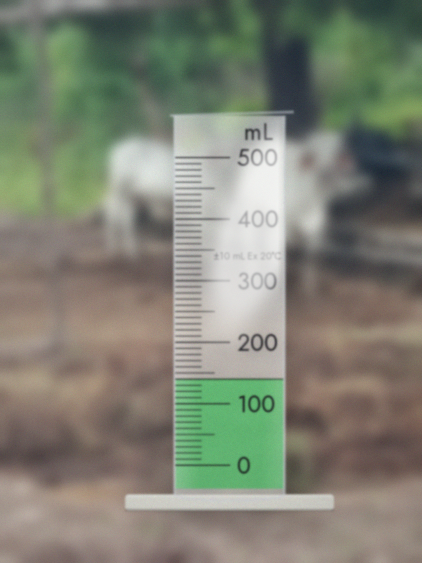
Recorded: value=140 unit=mL
